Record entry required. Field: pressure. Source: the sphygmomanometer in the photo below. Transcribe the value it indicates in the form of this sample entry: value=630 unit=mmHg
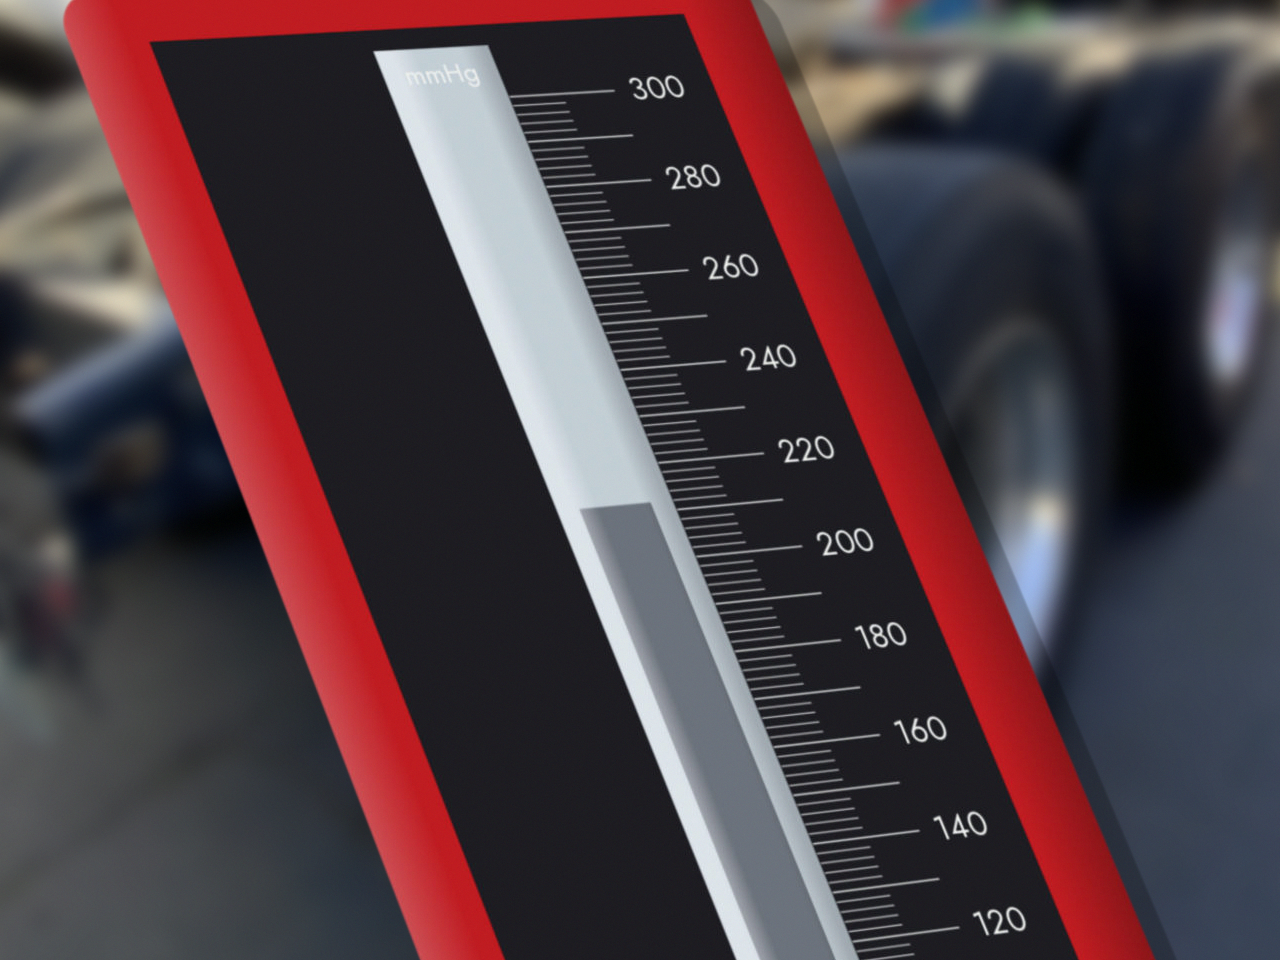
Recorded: value=212 unit=mmHg
